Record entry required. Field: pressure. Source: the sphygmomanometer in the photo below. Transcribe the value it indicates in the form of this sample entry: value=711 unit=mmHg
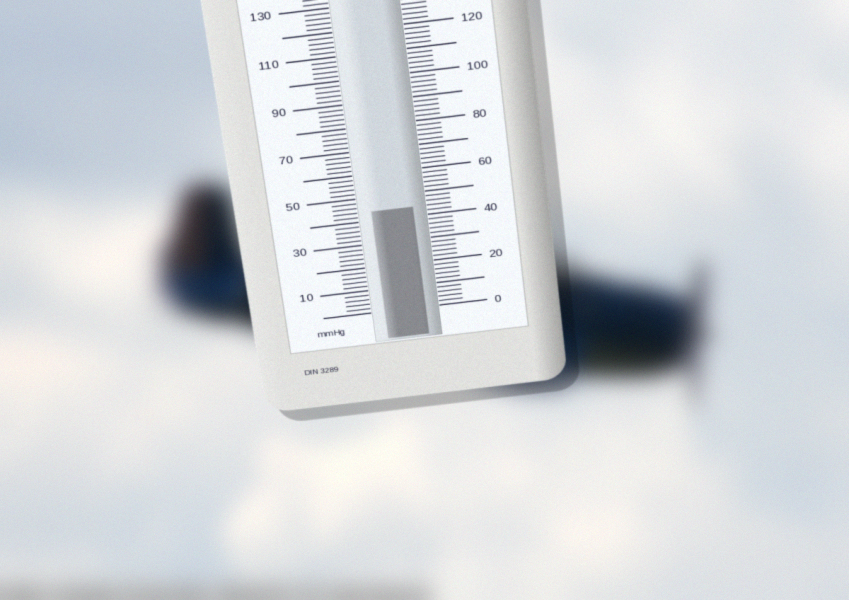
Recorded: value=44 unit=mmHg
